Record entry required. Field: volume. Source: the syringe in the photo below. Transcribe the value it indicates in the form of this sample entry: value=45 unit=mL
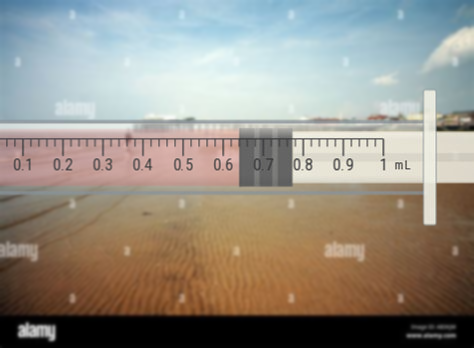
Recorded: value=0.64 unit=mL
